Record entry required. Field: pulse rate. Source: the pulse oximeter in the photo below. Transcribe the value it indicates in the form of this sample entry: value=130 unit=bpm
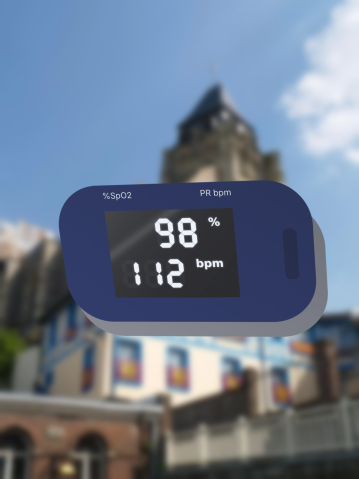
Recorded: value=112 unit=bpm
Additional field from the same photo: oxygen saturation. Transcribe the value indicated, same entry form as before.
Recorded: value=98 unit=%
